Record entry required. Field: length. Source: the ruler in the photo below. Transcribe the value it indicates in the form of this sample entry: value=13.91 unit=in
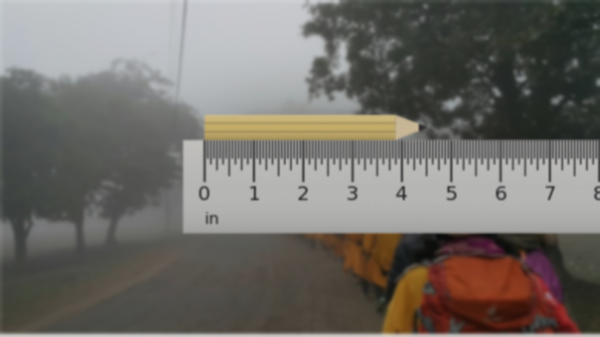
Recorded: value=4.5 unit=in
